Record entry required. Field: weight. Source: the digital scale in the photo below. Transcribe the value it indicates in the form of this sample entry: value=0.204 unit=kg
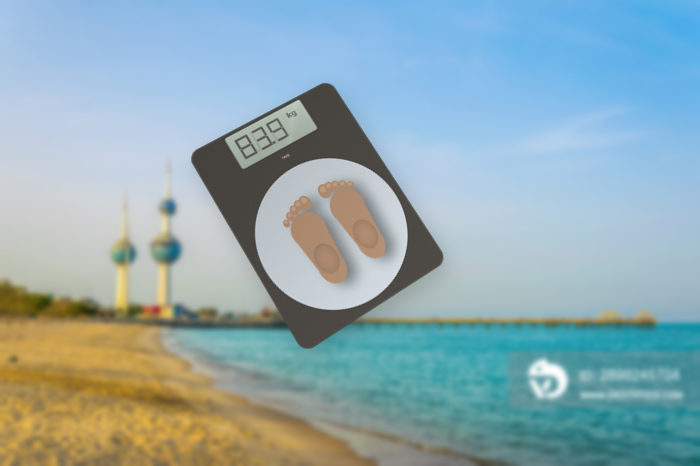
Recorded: value=83.9 unit=kg
